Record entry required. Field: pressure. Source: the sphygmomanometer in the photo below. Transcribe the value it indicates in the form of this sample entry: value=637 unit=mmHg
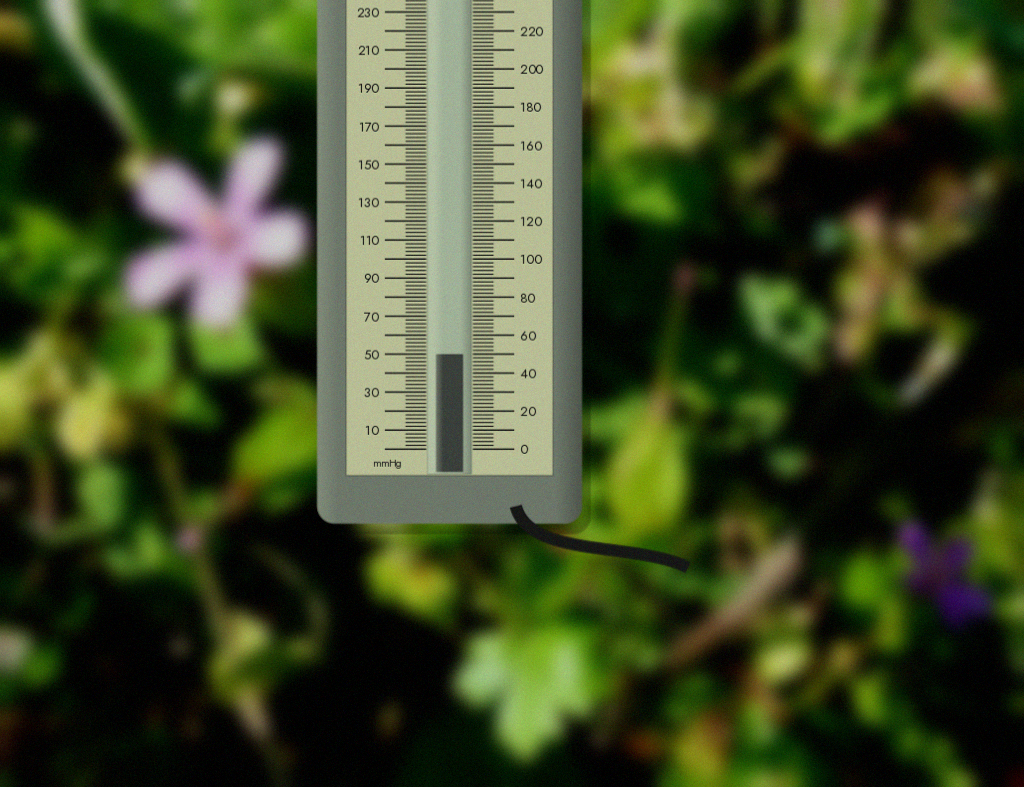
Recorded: value=50 unit=mmHg
